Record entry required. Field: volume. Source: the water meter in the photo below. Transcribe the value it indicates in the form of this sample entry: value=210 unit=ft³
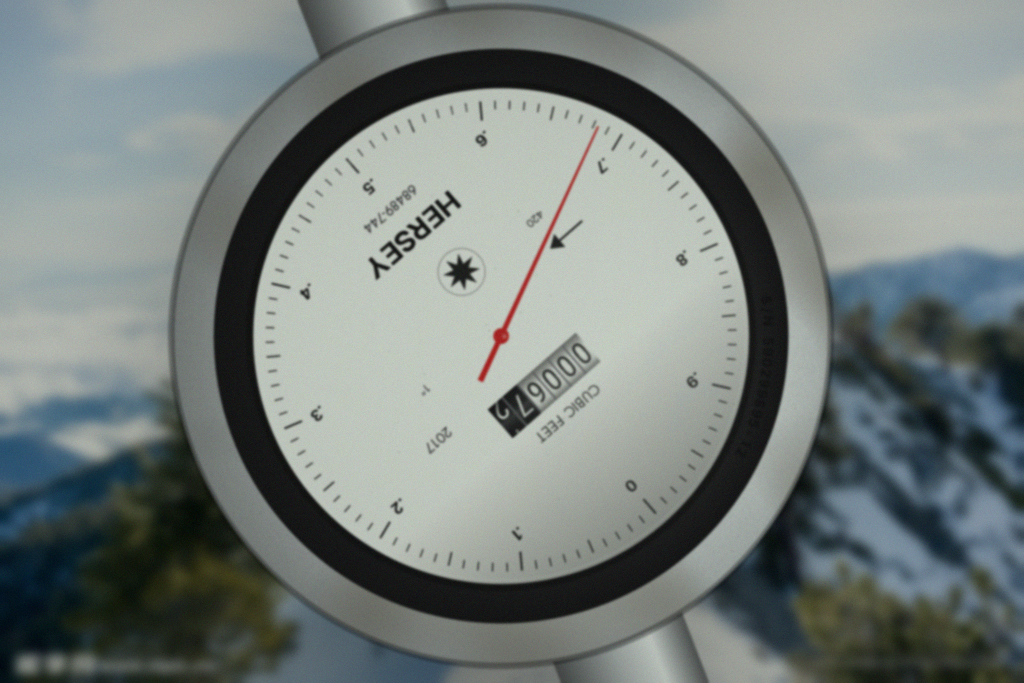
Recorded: value=671.68 unit=ft³
